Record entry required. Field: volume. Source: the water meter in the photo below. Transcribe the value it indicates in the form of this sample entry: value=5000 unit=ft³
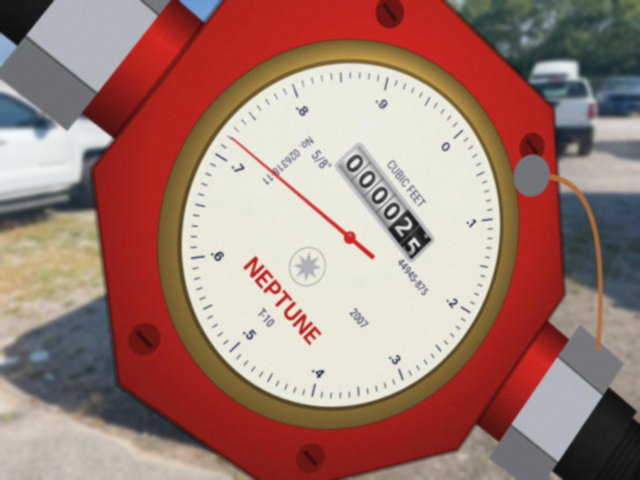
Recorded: value=24.72 unit=ft³
